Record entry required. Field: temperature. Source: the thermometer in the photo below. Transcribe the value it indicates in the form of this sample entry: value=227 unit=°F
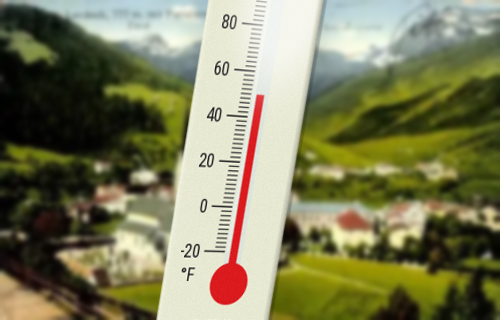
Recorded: value=50 unit=°F
